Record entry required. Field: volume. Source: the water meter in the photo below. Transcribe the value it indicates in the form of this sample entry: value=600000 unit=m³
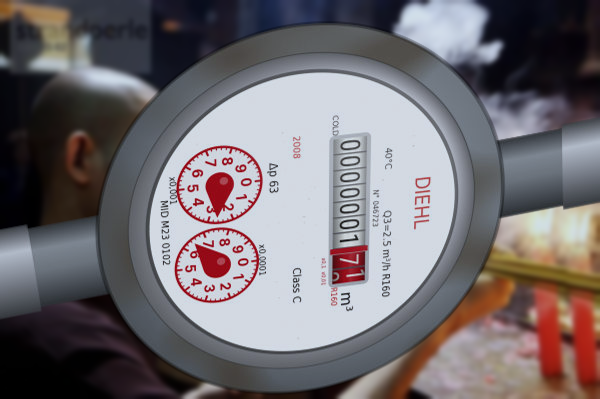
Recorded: value=1.7126 unit=m³
